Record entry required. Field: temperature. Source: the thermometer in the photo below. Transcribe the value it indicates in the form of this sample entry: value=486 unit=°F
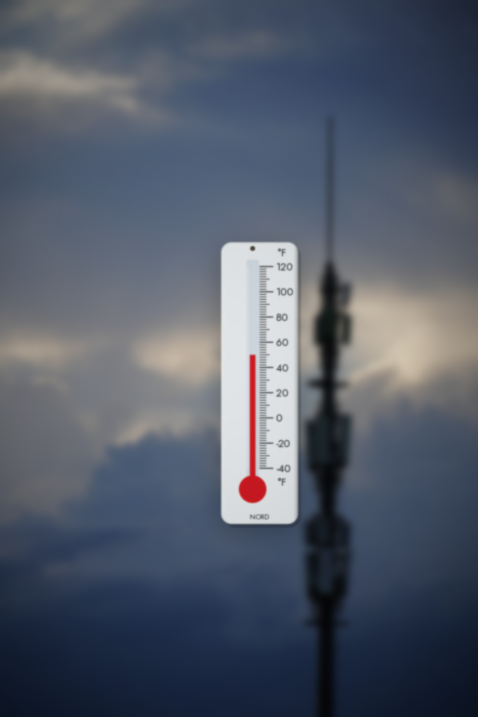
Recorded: value=50 unit=°F
